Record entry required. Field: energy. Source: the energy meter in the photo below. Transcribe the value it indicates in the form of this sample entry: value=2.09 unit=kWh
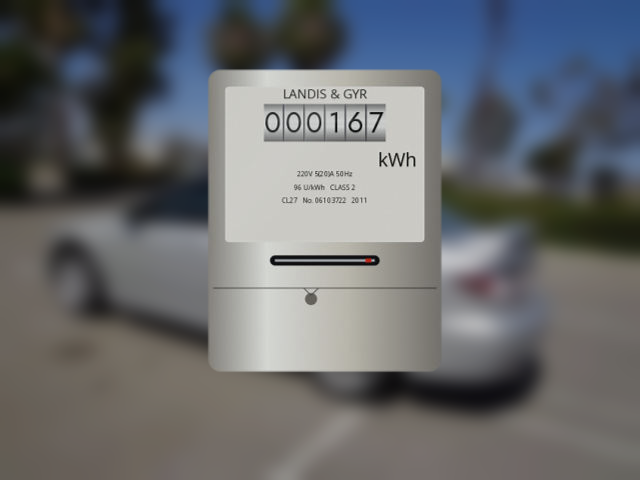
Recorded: value=167 unit=kWh
